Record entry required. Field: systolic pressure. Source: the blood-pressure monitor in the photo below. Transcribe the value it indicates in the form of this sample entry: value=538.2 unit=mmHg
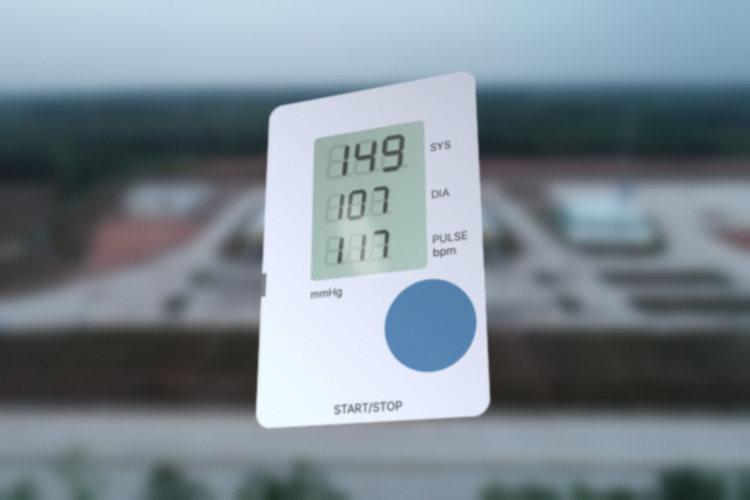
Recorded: value=149 unit=mmHg
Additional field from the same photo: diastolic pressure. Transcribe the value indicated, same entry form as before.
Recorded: value=107 unit=mmHg
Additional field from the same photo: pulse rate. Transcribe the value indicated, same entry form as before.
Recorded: value=117 unit=bpm
